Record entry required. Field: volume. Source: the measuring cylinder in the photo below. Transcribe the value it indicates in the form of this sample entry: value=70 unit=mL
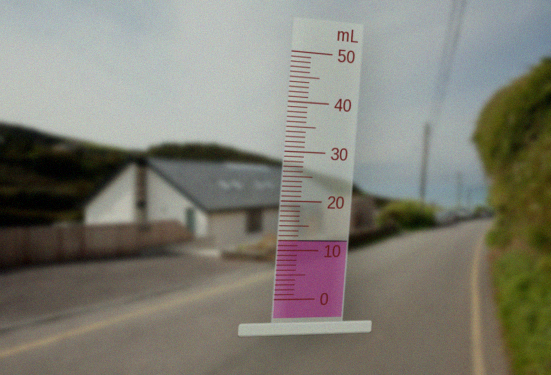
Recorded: value=12 unit=mL
